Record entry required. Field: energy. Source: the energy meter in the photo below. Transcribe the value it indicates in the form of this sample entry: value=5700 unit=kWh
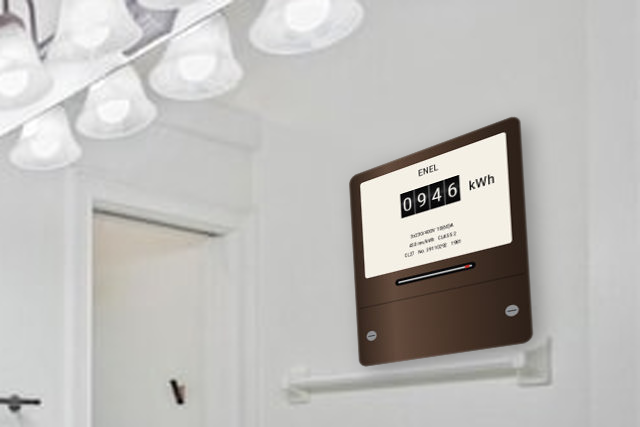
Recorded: value=946 unit=kWh
